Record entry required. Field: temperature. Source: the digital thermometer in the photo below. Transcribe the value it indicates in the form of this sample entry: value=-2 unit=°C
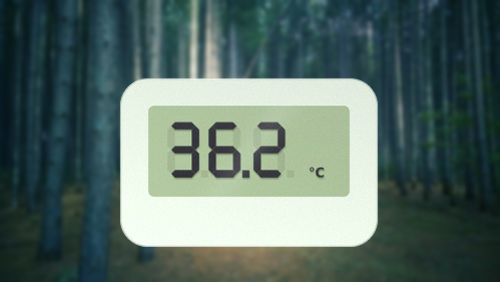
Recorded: value=36.2 unit=°C
